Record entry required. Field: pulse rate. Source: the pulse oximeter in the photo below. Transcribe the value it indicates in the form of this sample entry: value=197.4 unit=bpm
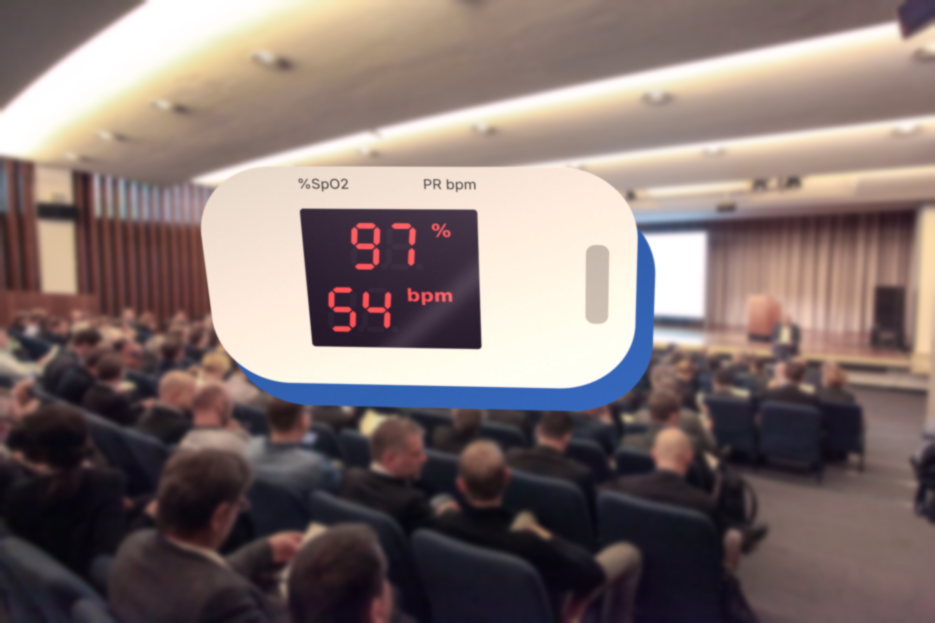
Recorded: value=54 unit=bpm
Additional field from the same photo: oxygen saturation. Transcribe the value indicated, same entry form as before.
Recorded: value=97 unit=%
